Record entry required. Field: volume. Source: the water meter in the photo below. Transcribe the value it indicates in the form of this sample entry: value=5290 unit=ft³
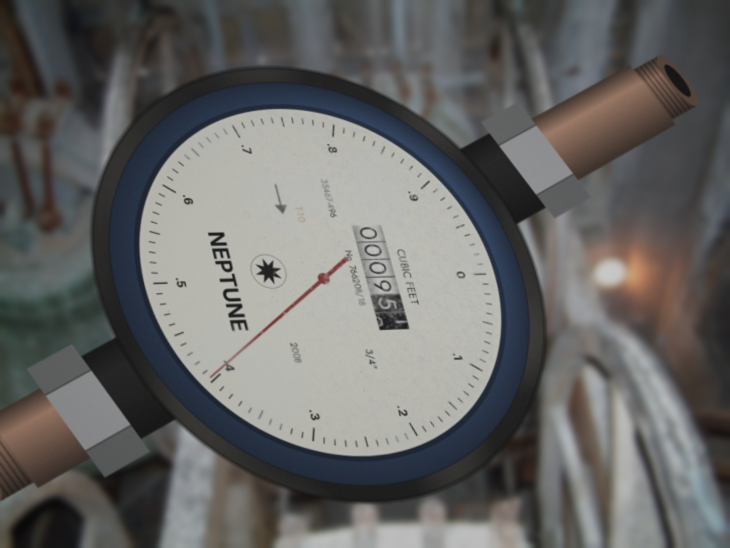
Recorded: value=951.40 unit=ft³
